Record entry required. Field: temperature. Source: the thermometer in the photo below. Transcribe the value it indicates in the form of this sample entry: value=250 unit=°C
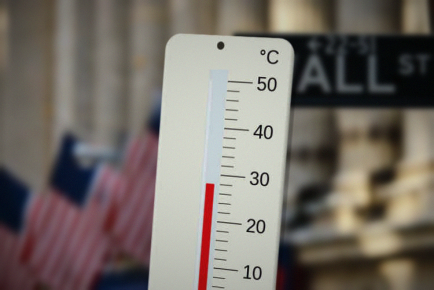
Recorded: value=28 unit=°C
